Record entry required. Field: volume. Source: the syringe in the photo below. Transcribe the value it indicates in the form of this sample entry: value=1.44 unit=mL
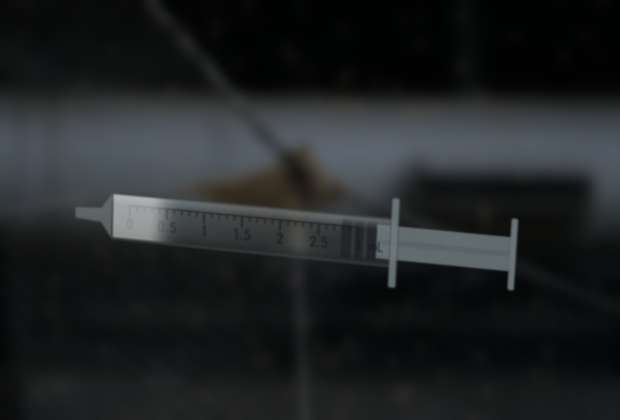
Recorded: value=2.8 unit=mL
